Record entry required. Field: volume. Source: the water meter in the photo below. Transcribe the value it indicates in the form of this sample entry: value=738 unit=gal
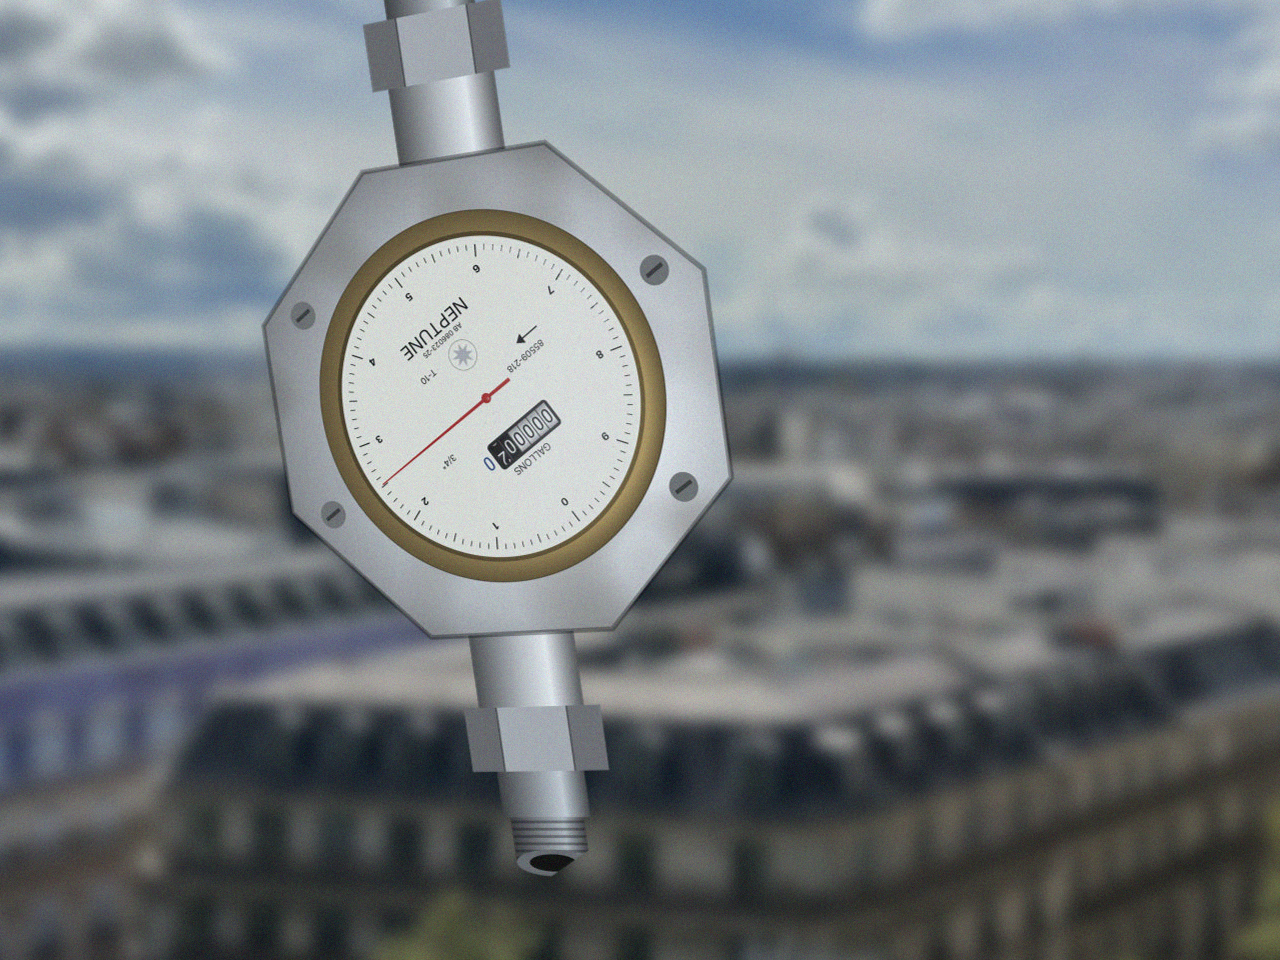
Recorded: value=22.5 unit=gal
